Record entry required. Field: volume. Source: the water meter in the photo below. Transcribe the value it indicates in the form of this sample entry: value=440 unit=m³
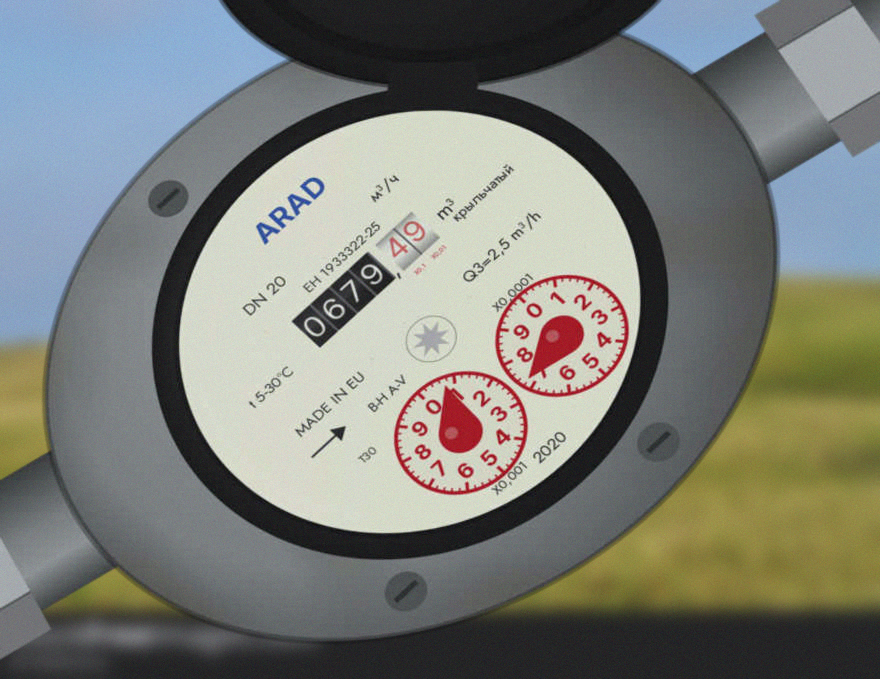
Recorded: value=679.4907 unit=m³
